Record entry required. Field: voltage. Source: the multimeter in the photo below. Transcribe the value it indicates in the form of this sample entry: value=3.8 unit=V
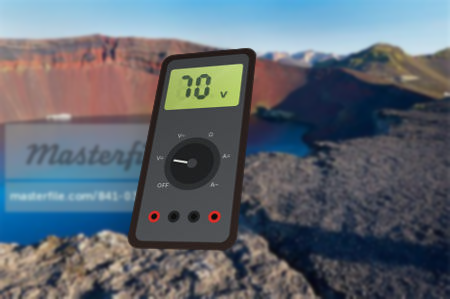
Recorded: value=70 unit=V
